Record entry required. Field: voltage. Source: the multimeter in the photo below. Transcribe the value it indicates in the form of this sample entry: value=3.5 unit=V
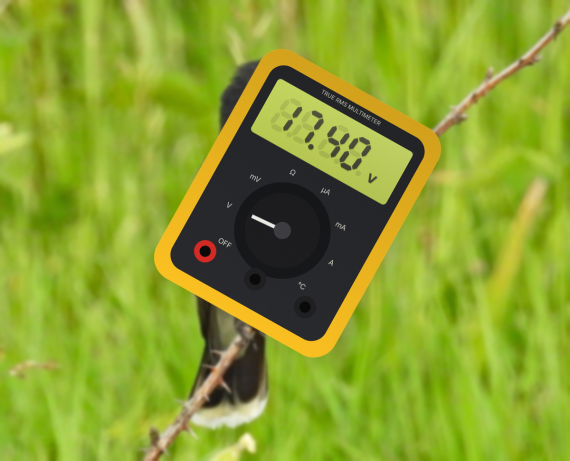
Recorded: value=17.40 unit=V
